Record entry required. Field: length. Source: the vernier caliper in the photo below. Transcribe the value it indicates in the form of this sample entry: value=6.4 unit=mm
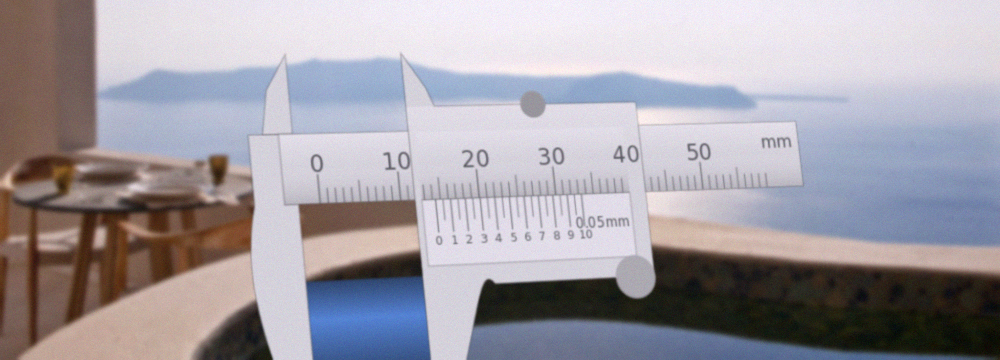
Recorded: value=14.4 unit=mm
